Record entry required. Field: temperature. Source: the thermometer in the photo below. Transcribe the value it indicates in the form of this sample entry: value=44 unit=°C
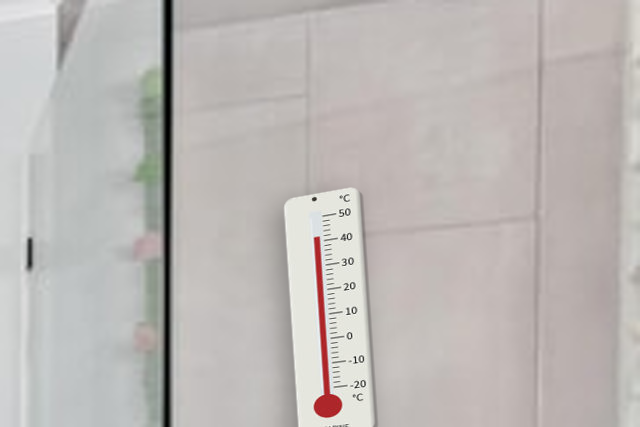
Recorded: value=42 unit=°C
